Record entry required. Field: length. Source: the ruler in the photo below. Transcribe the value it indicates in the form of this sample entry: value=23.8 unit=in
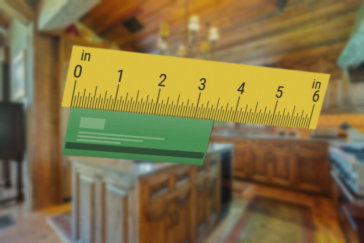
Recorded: value=3.5 unit=in
